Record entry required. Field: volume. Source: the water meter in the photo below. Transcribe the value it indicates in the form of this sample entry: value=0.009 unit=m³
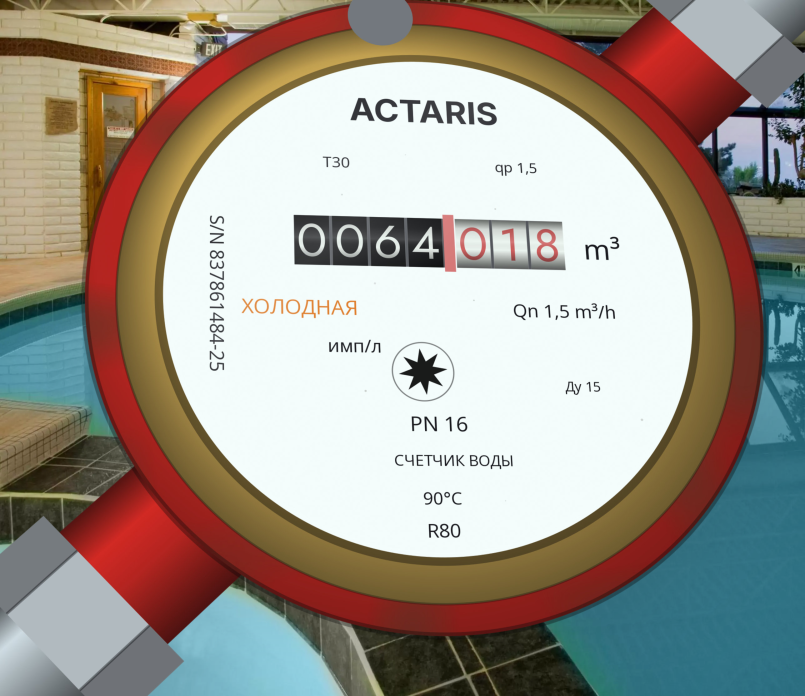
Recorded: value=64.018 unit=m³
